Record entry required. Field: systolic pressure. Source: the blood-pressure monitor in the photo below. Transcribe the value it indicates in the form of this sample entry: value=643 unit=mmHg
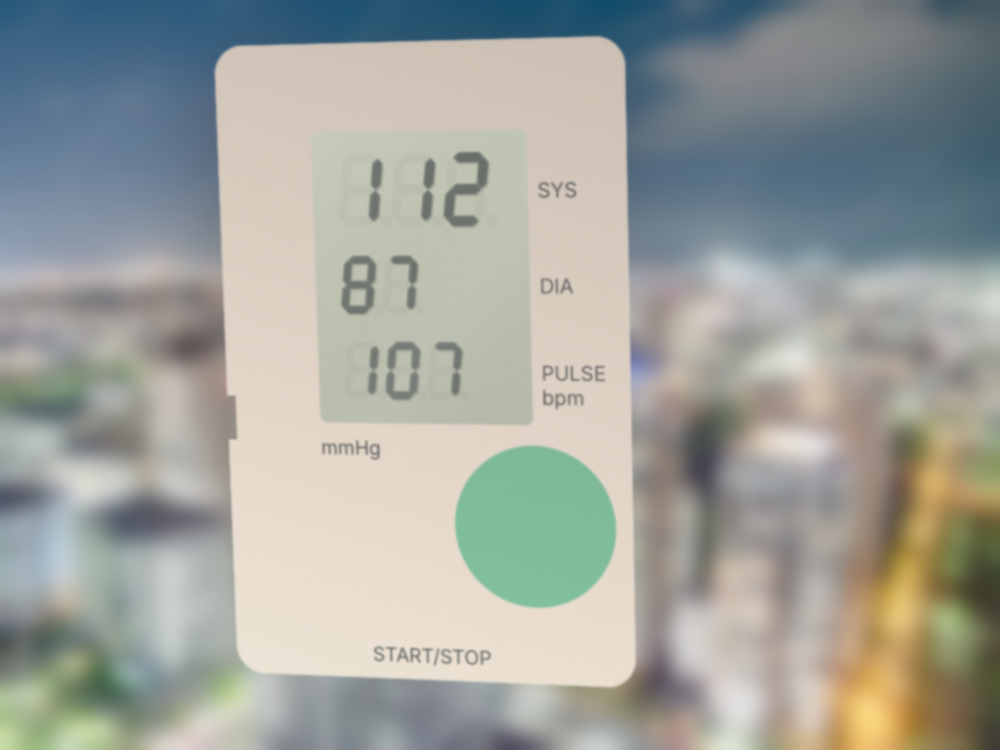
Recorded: value=112 unit=mmHg
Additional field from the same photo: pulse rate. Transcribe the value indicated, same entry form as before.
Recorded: value=107 unit=bpm
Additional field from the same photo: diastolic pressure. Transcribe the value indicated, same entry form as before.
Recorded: value=87 unit=mmHg
